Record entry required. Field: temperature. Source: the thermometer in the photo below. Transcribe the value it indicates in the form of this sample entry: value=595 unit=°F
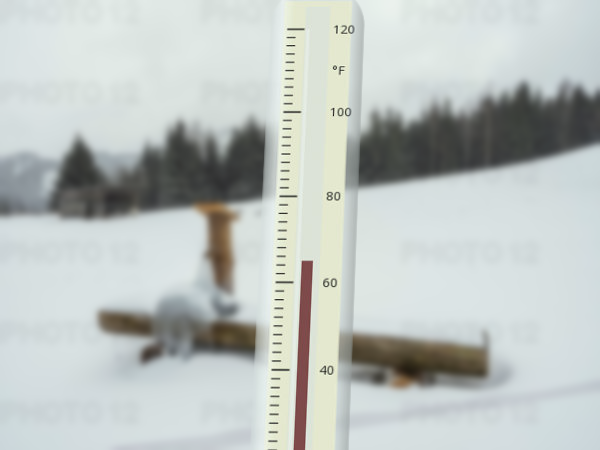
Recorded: value=65 unit=°F
